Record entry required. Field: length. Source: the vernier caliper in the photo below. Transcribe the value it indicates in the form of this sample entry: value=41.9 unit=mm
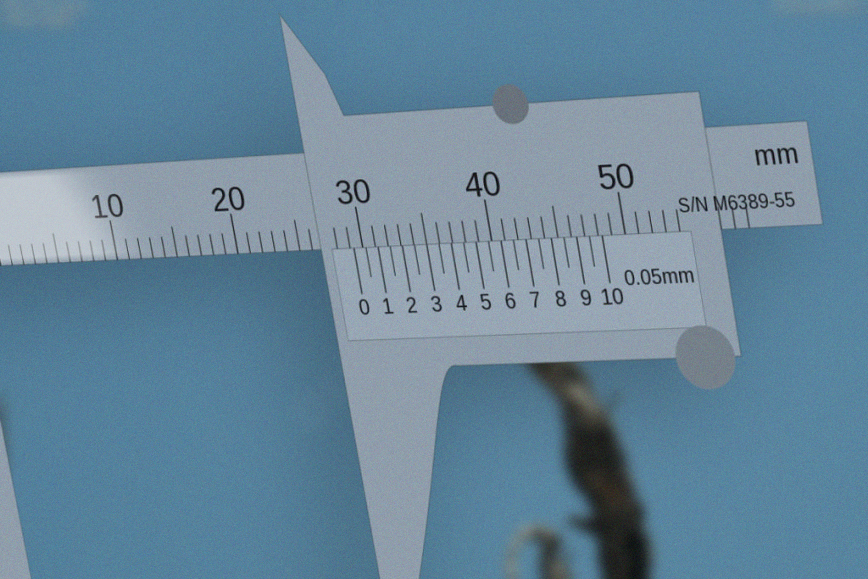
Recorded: value=29.3 unit=mm
